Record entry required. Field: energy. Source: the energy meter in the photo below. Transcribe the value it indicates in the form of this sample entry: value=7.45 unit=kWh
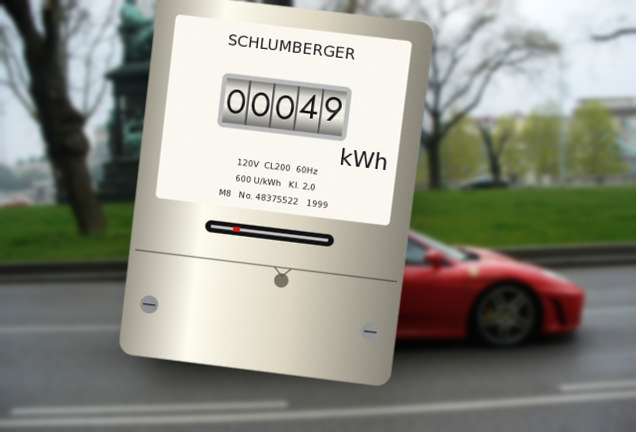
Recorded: value=49 unit=kWh
